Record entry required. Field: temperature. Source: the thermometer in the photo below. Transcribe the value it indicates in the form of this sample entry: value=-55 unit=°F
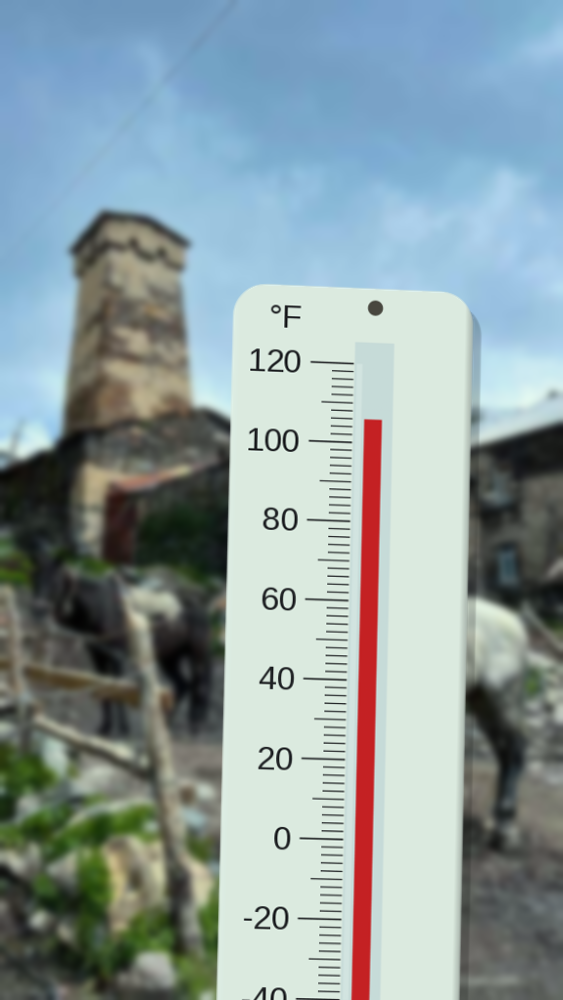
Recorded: value=106 unit=°F
